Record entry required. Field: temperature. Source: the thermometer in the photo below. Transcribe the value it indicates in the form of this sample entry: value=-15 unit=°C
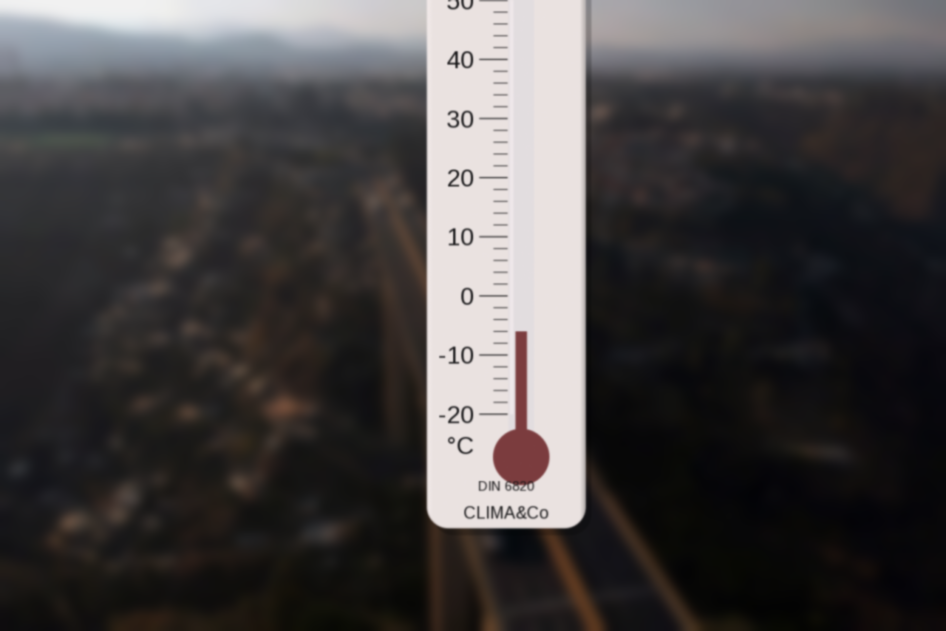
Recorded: value=-6 unit=°C
